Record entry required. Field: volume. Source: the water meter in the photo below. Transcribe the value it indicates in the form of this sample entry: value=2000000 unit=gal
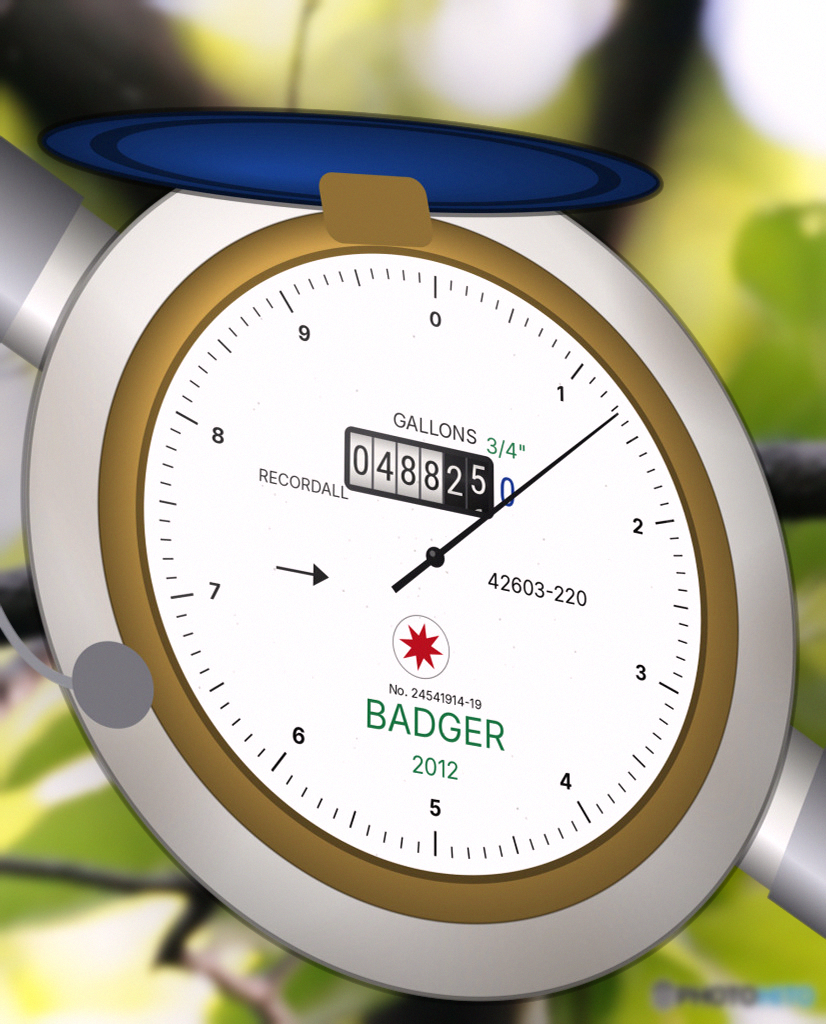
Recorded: value=488251.3 unit=gal
